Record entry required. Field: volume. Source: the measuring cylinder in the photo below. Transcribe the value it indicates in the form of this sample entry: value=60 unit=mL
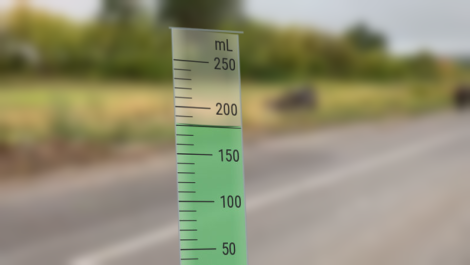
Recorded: value=180 unit=mL
